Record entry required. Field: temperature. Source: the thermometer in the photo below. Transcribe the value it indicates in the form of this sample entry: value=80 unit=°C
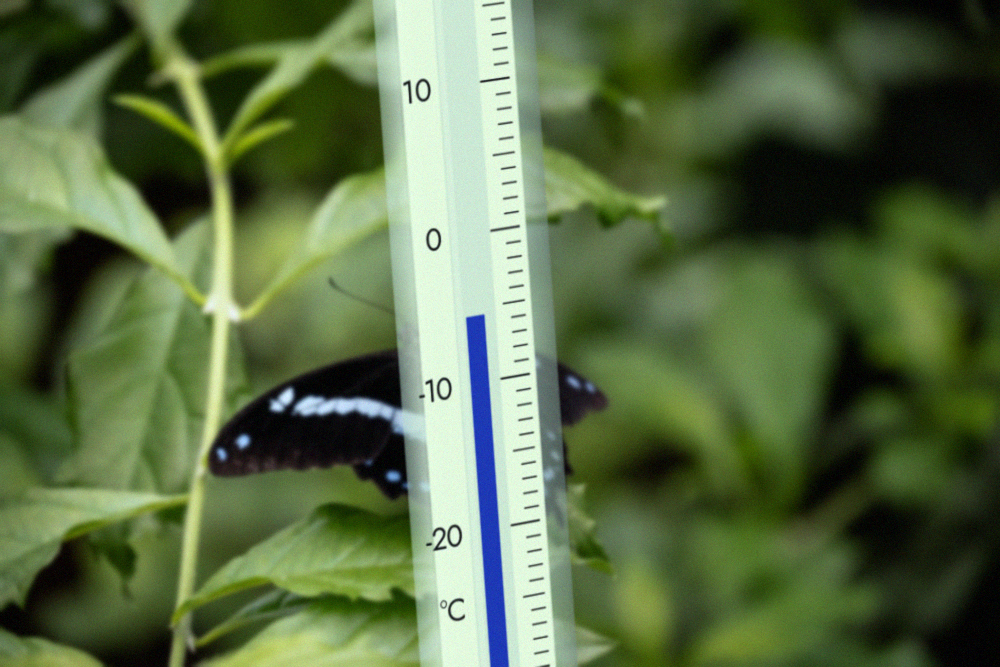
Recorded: value=-5.5 unit=°C
